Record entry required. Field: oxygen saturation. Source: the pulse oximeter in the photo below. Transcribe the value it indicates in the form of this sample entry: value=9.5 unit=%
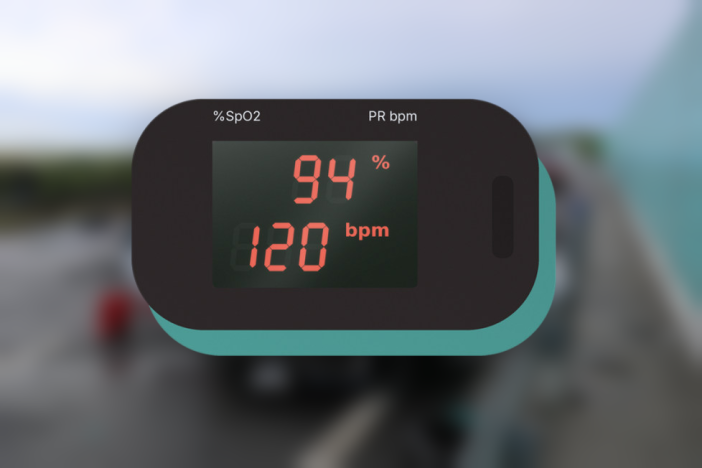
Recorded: value=94 unit=%
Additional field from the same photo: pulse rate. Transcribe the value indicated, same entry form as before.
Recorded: value=120 unit=bpm
